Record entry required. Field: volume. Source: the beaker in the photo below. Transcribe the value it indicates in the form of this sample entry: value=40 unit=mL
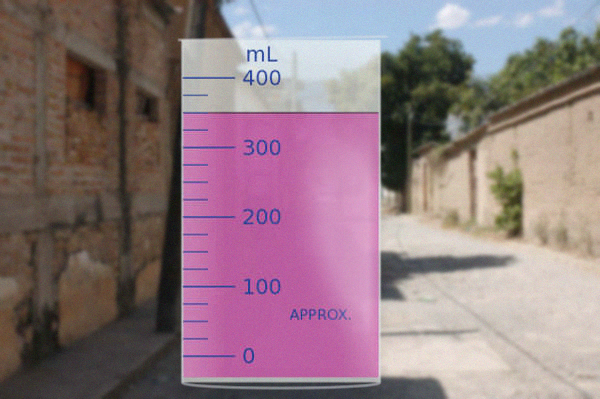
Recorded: value=350 unit=mL
